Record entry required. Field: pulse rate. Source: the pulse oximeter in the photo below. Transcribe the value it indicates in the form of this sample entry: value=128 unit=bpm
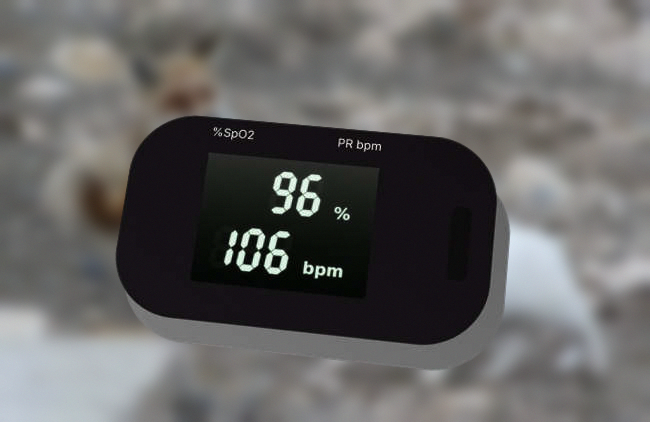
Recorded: value=106 unit=bpm
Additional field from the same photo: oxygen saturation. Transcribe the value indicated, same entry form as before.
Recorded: value=96 unit=%
